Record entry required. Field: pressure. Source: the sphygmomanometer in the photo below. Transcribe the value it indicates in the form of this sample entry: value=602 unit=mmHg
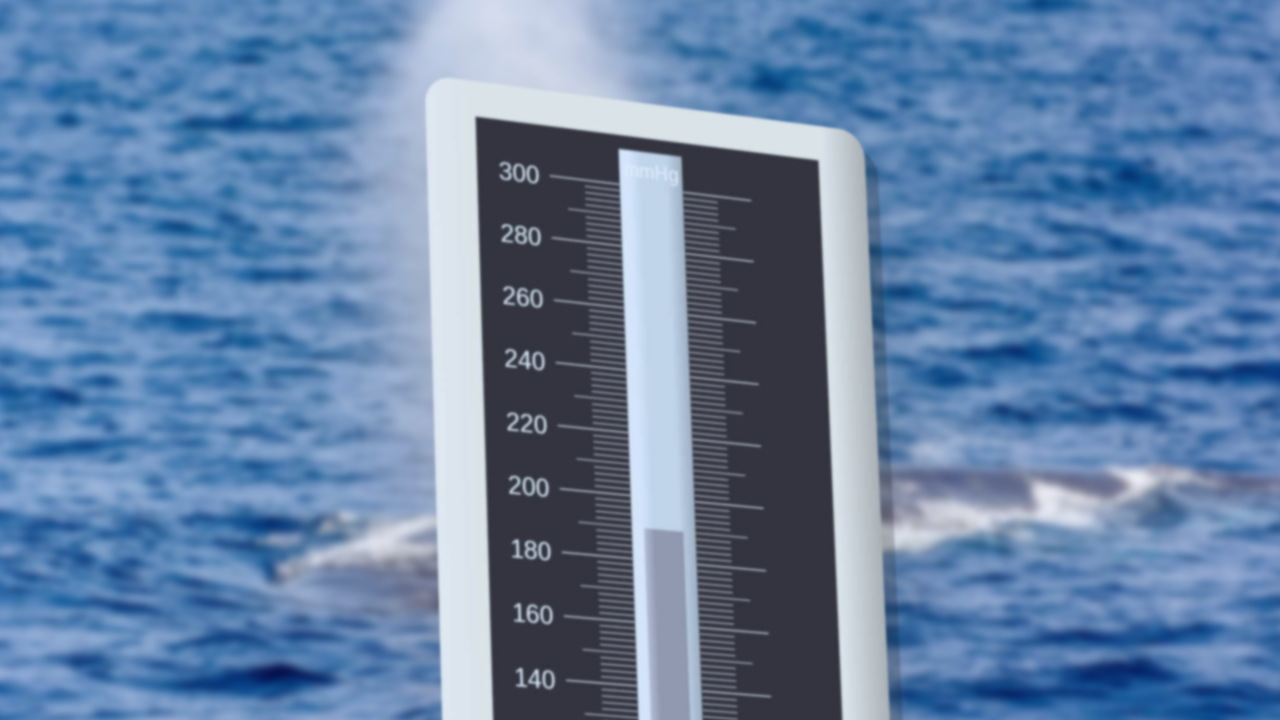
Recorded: value=190 unit=mmHg
